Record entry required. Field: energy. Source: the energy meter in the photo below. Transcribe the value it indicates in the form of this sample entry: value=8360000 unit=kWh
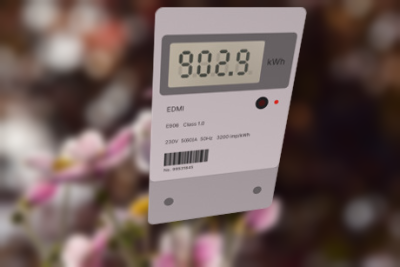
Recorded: value=902.9 unit=kWh
